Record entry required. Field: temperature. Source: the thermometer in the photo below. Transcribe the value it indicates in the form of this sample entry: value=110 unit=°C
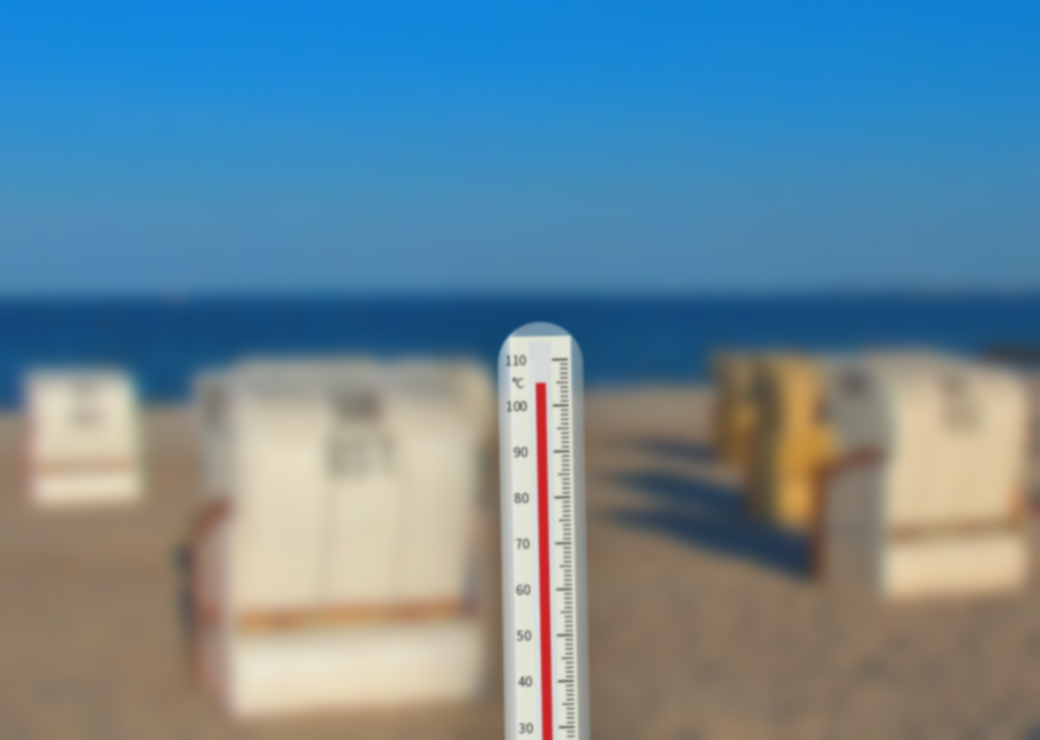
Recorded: value=105 unit=°C
